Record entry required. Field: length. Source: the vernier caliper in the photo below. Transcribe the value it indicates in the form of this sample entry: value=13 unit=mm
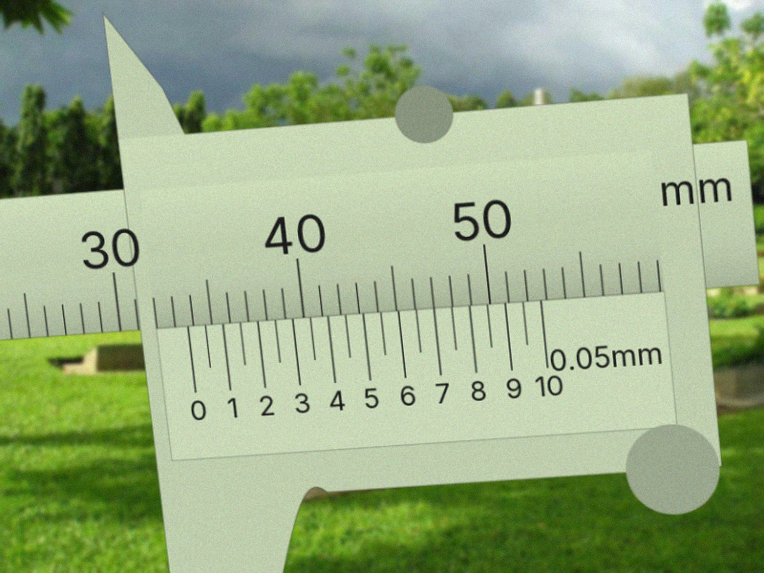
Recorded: value=33.7 unit=mm
